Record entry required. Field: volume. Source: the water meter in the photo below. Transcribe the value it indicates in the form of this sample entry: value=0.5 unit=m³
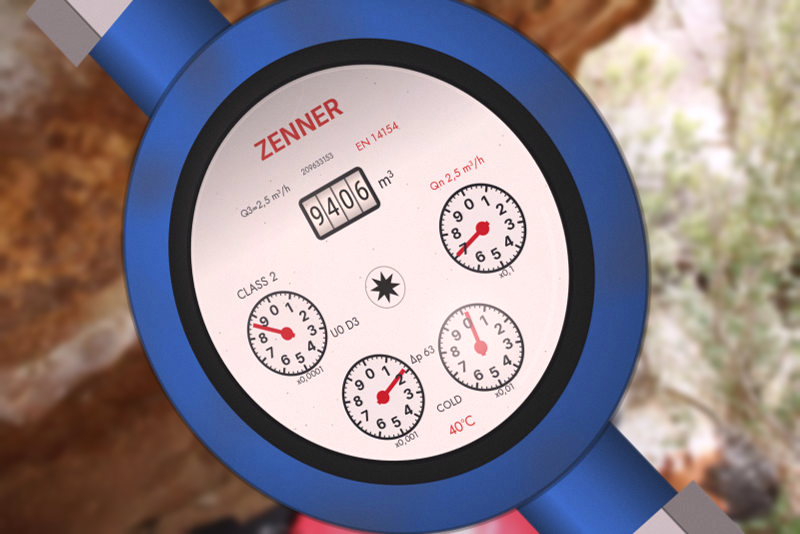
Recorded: value=9406.7018 unit=m³
